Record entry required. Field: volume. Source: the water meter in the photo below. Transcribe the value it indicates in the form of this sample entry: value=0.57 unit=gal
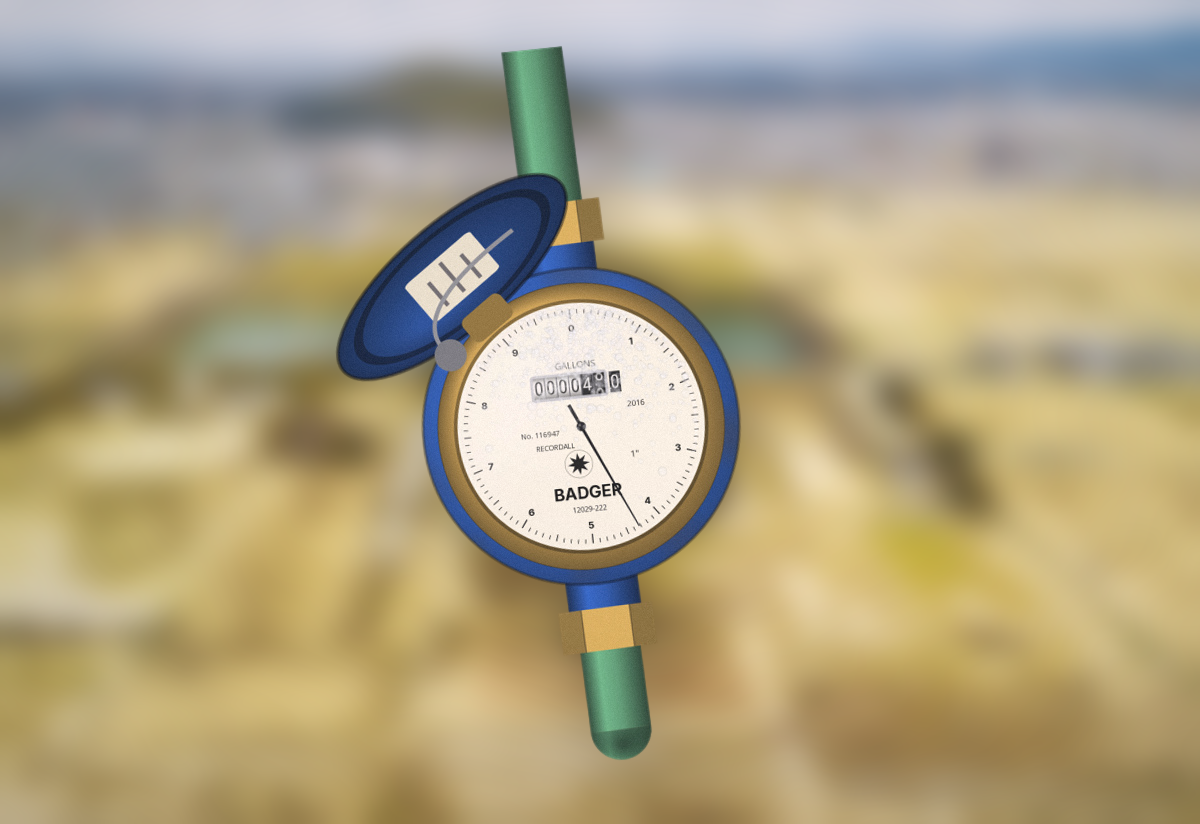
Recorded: value=484.3 unit=gal
